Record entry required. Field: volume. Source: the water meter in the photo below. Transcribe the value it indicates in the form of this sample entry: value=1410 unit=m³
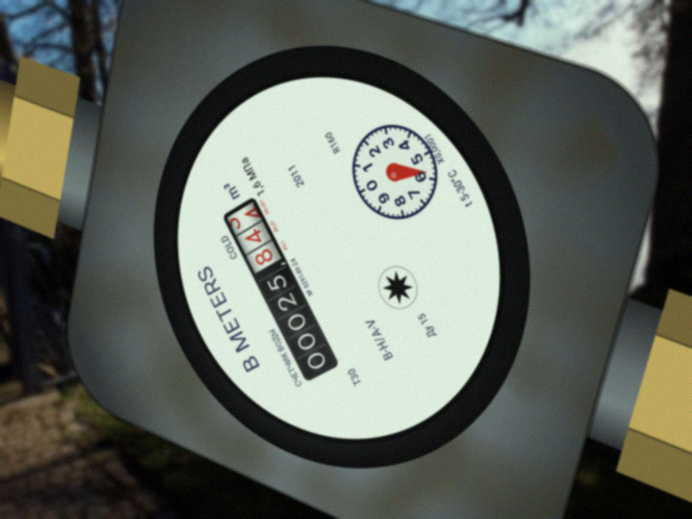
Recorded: value=25.8435 unit=m³
